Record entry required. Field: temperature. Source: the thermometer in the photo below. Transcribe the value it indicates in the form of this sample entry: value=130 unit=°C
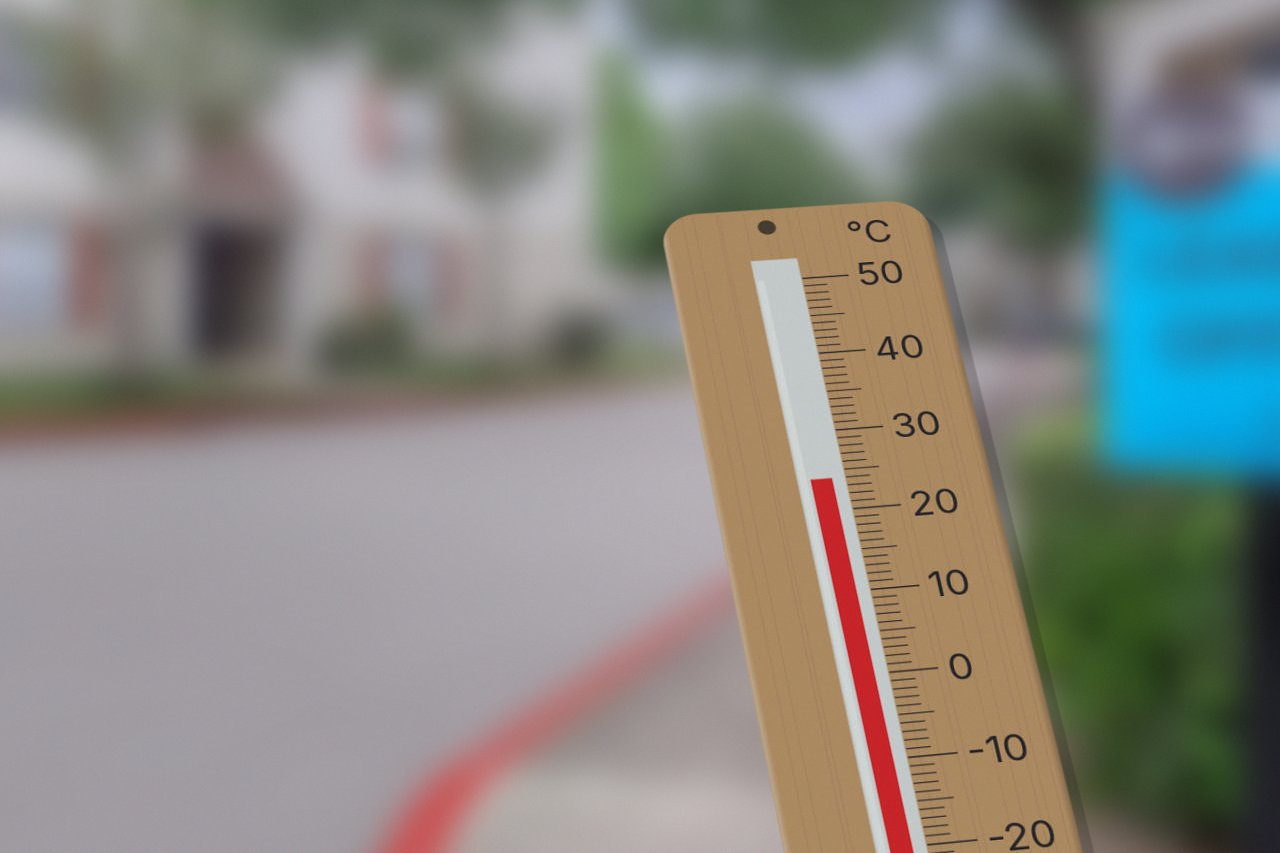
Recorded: value=24 unit=°C
